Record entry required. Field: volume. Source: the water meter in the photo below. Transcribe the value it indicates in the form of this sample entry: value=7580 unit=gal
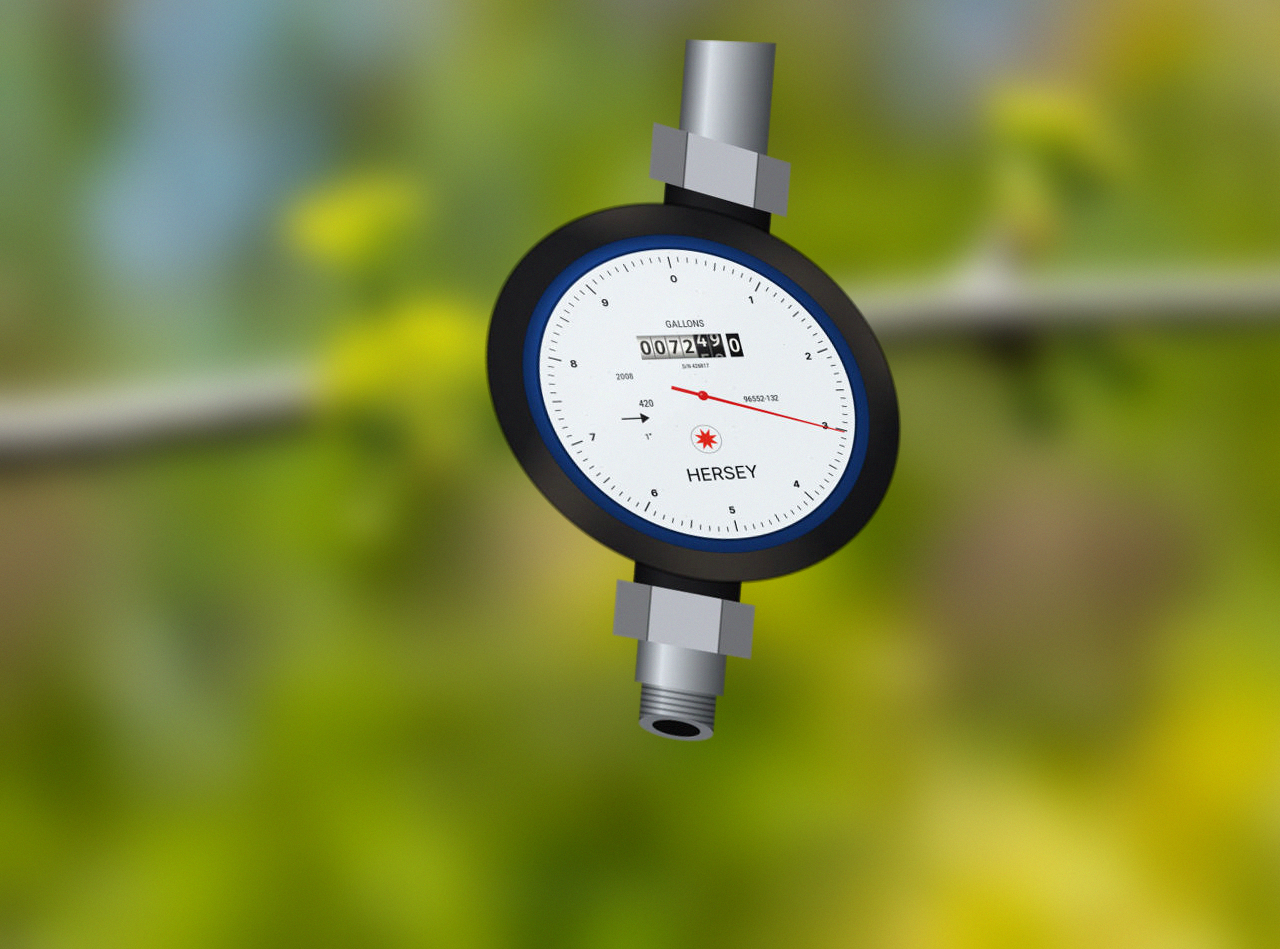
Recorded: value=72493.0 unit=gal
